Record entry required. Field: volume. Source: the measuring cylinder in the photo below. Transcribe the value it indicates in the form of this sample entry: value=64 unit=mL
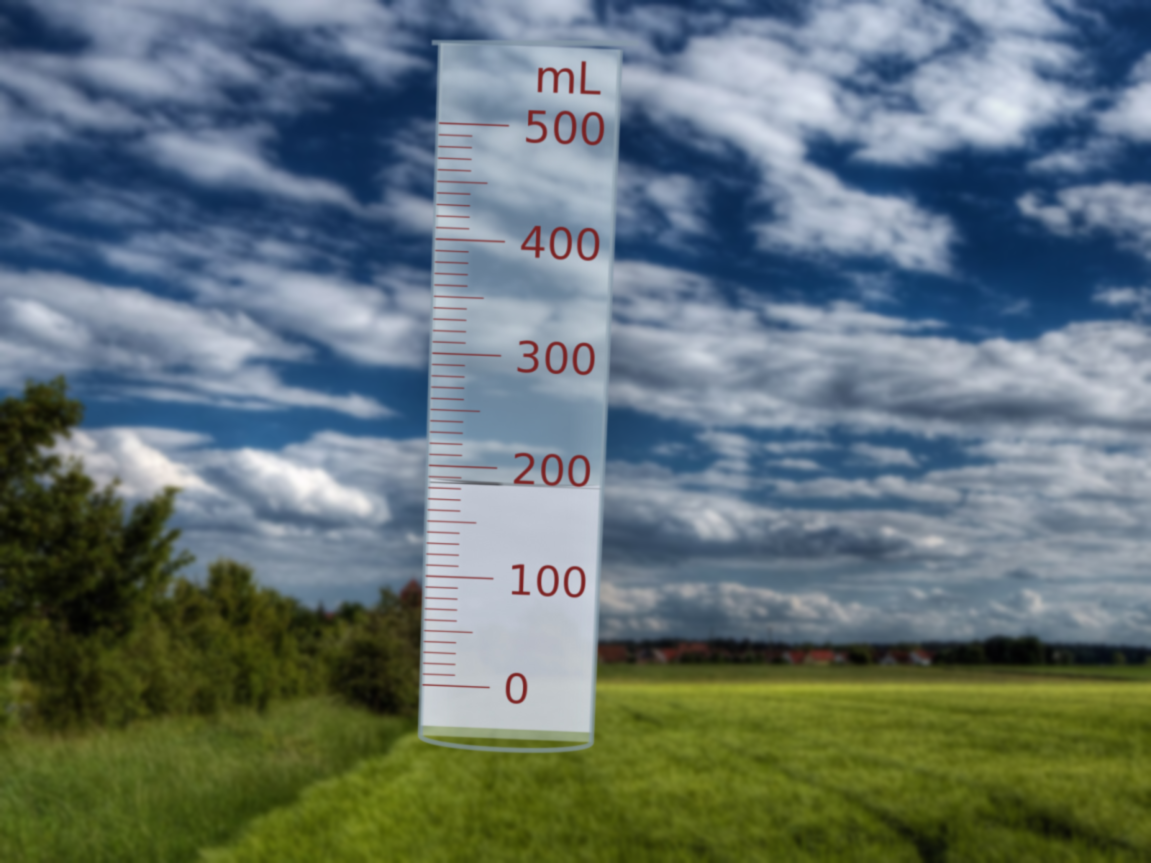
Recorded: value=185 unit=mL
